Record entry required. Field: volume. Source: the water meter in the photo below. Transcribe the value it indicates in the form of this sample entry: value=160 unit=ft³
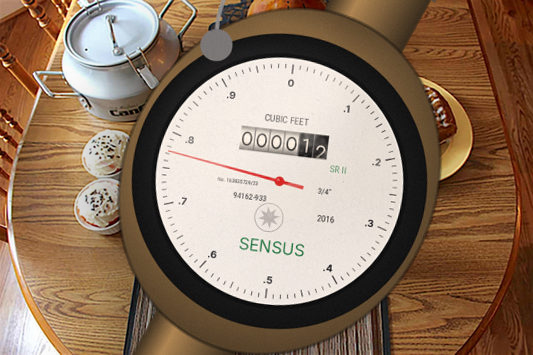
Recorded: value=11.77 unit=ft³
